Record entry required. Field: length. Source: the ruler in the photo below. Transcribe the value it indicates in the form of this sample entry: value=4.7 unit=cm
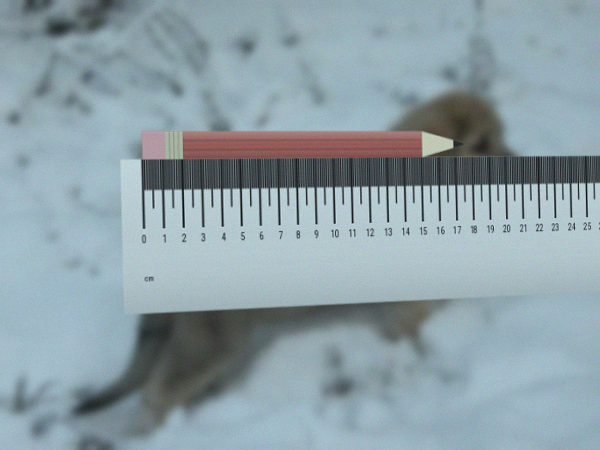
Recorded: value=17.5 unit=cm
